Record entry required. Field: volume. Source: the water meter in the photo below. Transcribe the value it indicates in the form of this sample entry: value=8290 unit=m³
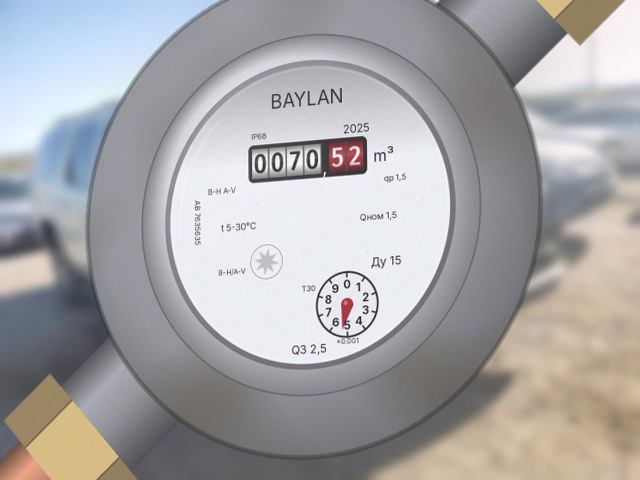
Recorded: value=70.525 unit=m³
